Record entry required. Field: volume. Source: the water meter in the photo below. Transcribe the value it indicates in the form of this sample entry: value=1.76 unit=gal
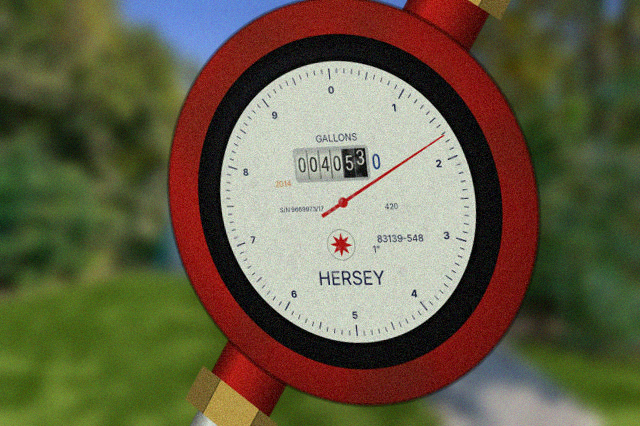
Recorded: value=40531.7 unit=gal
